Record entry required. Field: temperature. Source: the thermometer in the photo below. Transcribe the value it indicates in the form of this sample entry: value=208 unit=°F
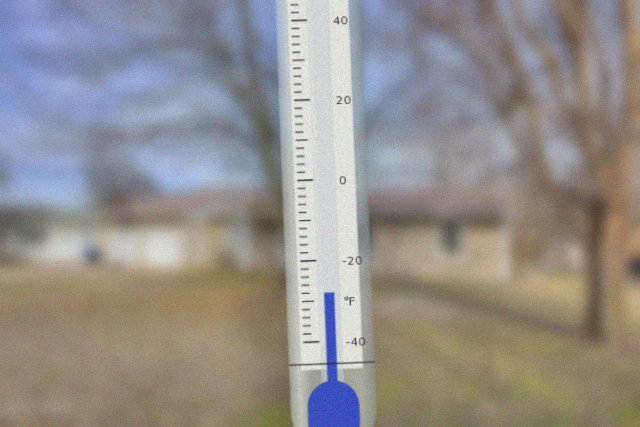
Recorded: value=-28 unit=°F
